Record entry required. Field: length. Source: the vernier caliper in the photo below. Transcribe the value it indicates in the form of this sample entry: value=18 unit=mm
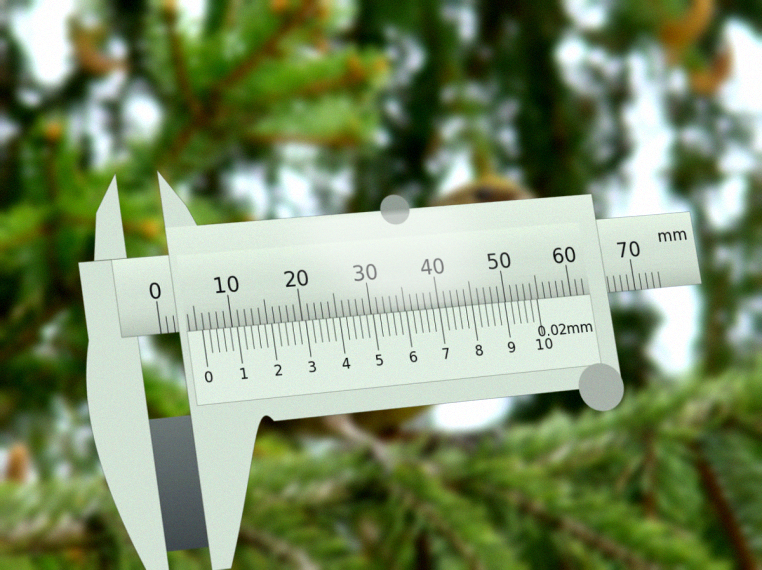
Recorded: value=5.8 unit=mm
